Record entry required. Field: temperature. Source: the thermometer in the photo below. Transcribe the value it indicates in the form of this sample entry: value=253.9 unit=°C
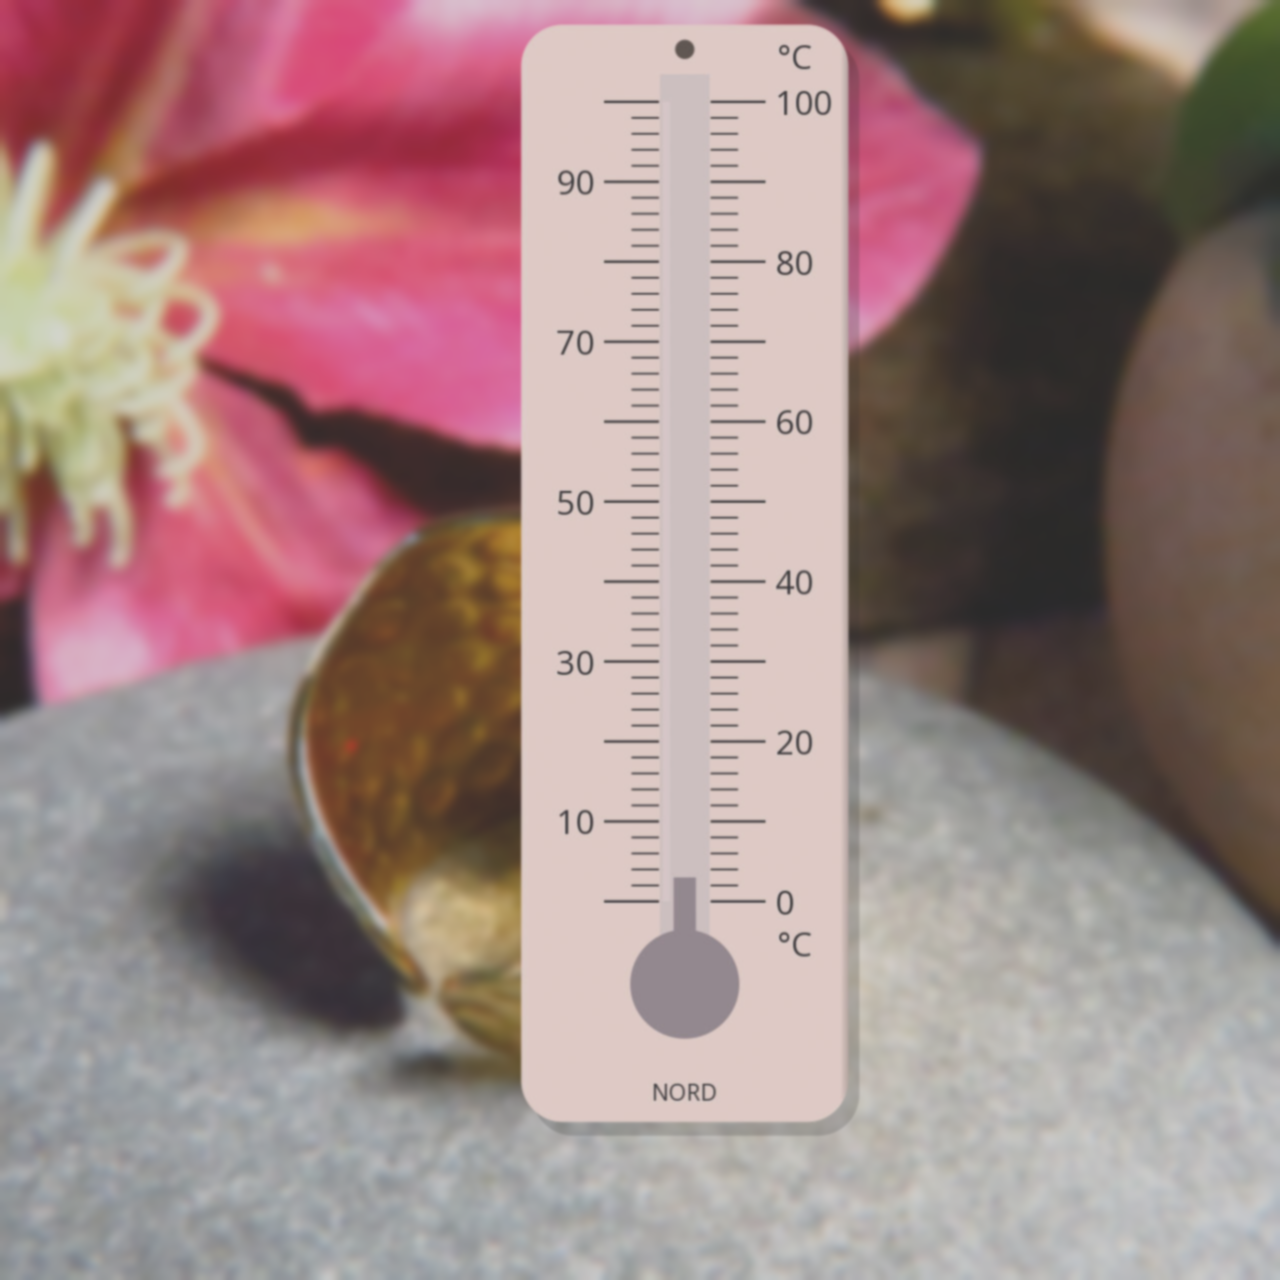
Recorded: value=3 unit=°C
